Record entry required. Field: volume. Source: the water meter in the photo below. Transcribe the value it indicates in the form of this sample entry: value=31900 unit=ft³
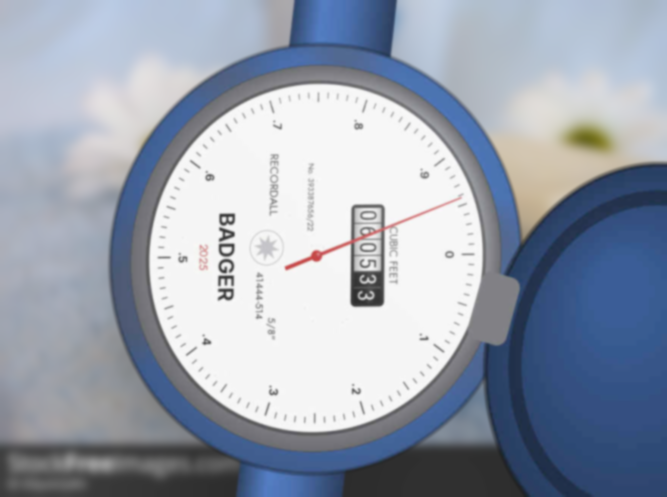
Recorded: value=60532.94 unit=ft³
